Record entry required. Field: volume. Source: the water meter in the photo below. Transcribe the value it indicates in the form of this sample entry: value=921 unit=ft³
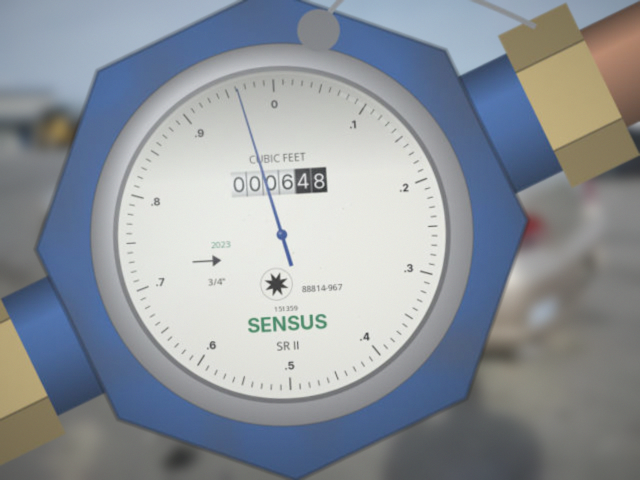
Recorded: value=647.96 unit=ft³
